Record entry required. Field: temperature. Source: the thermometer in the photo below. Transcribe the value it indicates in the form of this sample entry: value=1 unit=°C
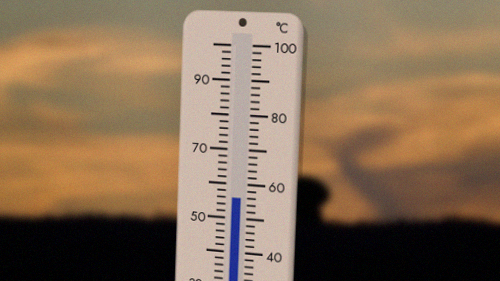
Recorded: value=56 unit=°C
